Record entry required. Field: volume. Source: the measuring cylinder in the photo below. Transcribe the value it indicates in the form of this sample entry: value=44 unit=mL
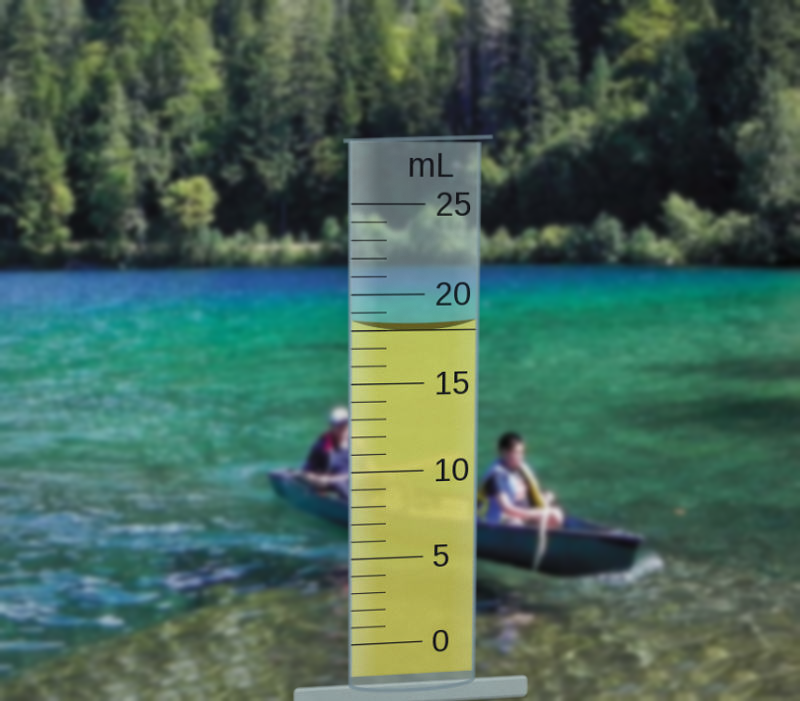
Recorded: value=18 unit=mL
